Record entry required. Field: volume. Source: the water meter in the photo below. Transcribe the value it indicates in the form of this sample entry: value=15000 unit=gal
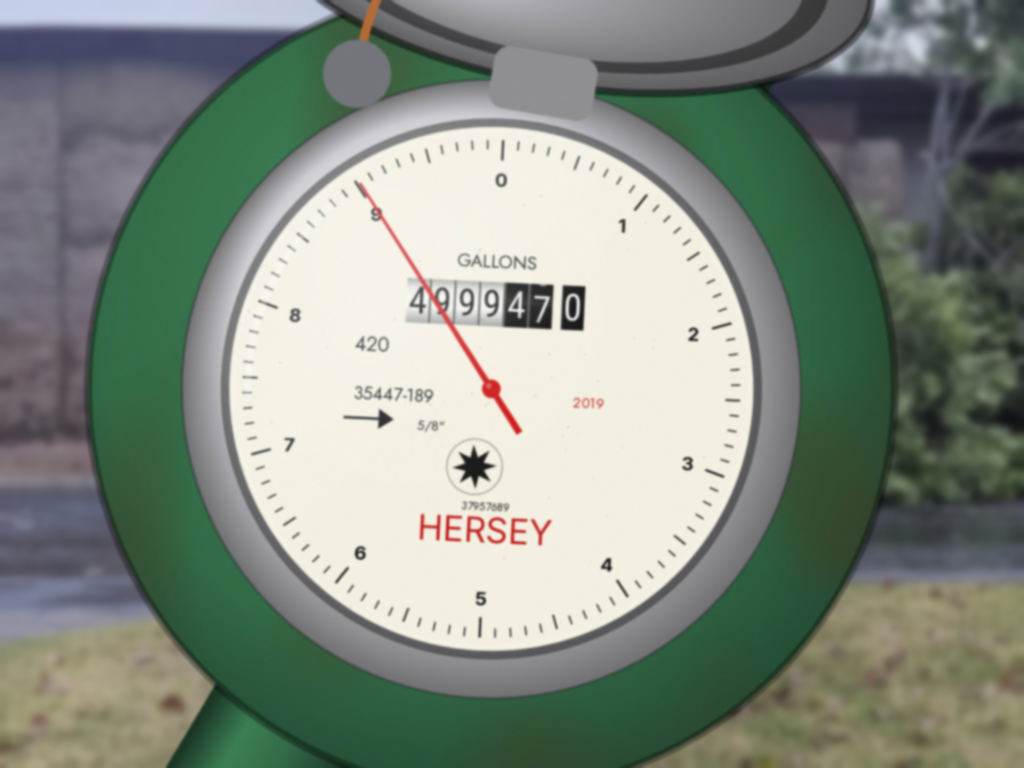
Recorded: value=4999469.0 unit=gal
